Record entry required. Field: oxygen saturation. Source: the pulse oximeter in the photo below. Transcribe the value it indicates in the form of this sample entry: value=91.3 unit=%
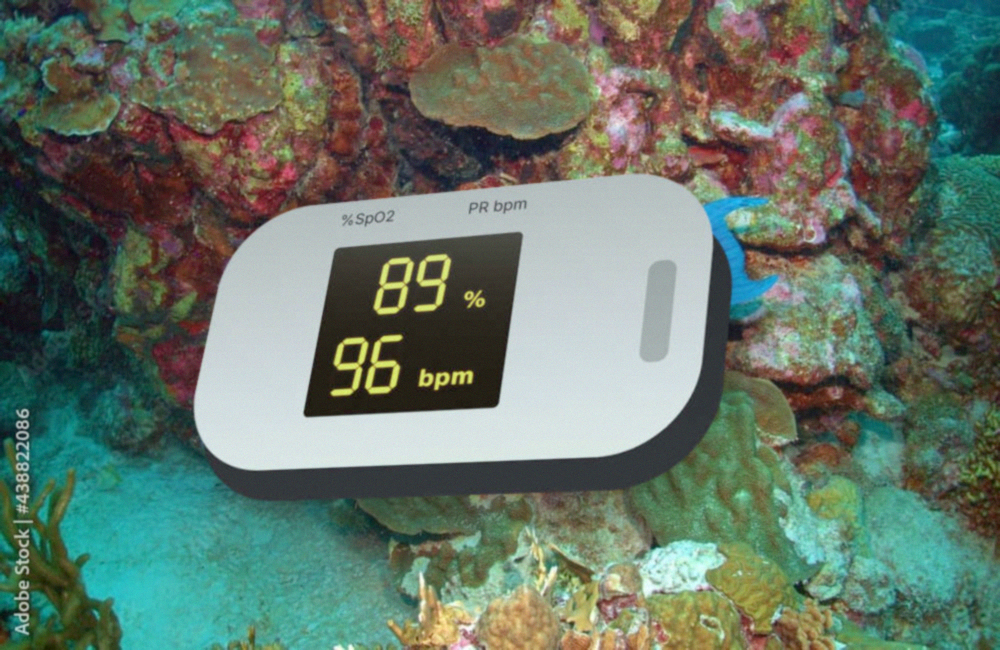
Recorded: value=89 unit=%
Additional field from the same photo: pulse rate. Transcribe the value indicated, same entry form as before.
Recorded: value=96 unit=bpm
